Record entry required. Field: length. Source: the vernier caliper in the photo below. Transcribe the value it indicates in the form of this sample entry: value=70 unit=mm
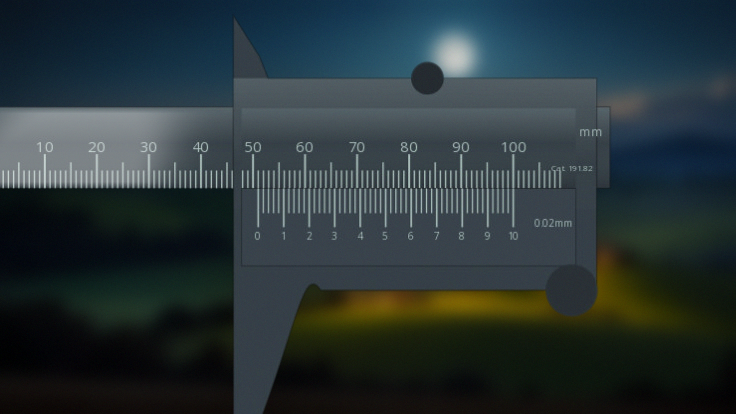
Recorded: value=51.0 unit=mm
